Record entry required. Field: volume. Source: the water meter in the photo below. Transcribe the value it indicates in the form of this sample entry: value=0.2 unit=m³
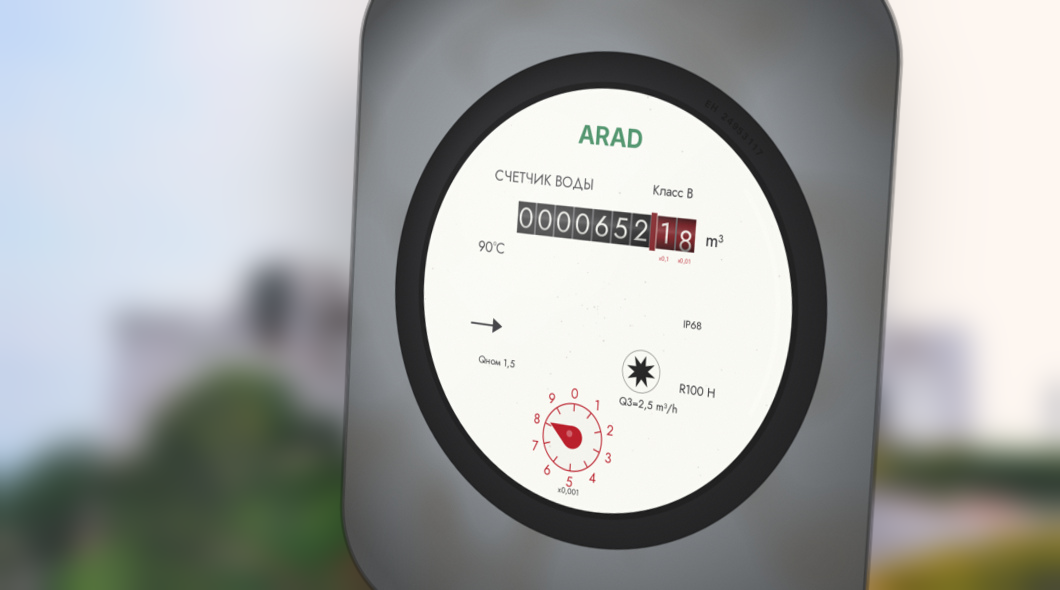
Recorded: value=652.178 unit=m³
